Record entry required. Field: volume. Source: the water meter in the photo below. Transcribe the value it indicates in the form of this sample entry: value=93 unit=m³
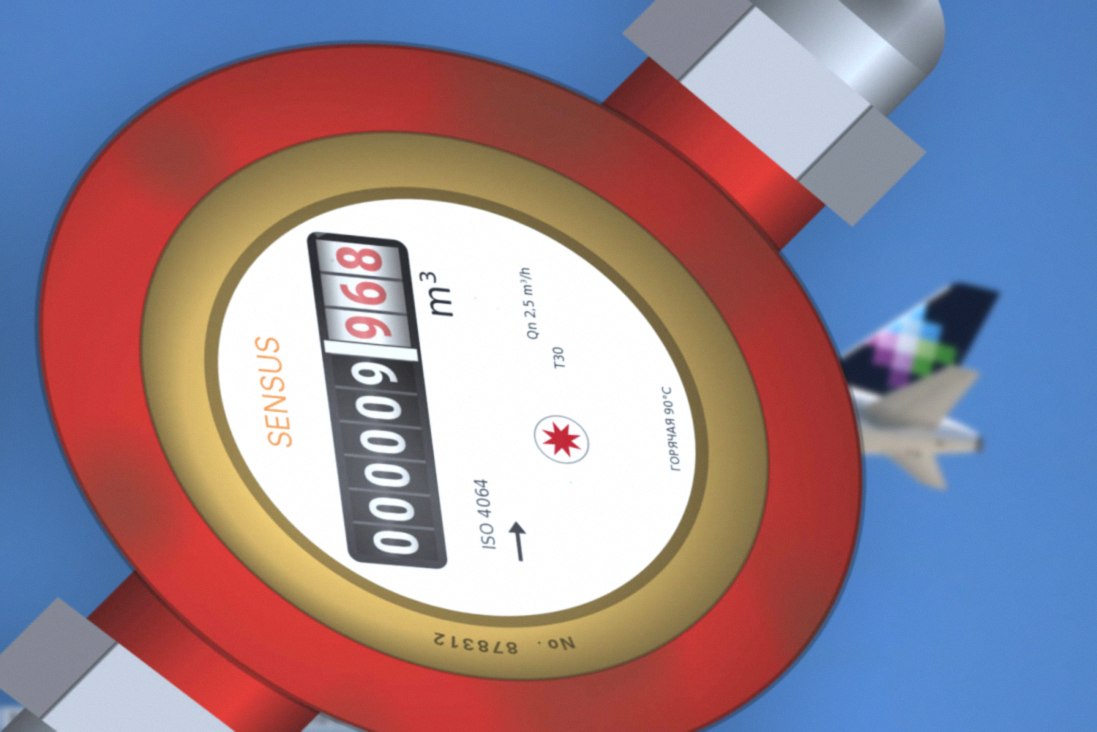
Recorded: value=9.968 unit=m³
